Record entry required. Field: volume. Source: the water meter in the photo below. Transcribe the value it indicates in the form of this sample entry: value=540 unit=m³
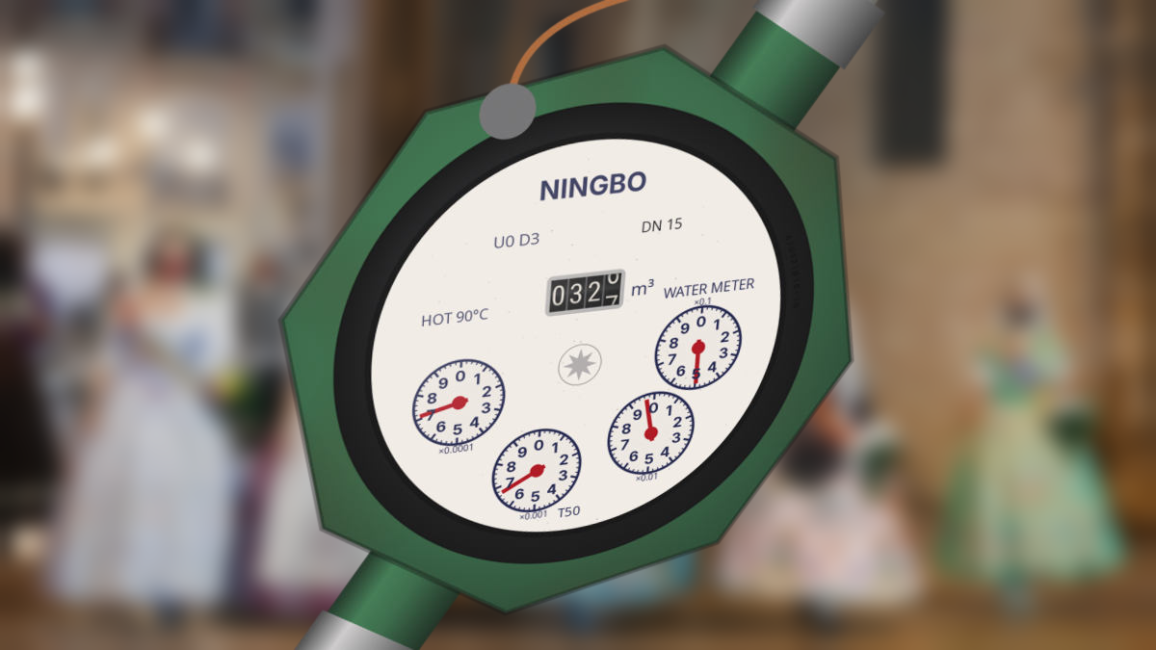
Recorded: value=326.4967 unit=m³
